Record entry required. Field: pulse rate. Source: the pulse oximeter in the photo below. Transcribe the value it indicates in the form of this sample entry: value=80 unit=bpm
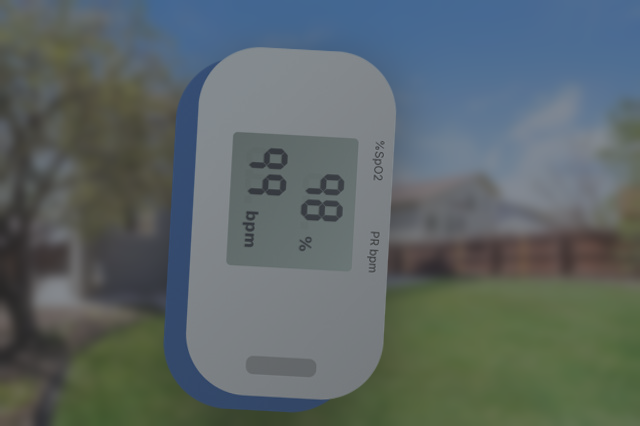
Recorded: value=99 unit=bpm
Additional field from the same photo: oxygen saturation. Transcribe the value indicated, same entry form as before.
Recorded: value=98 unit=%
